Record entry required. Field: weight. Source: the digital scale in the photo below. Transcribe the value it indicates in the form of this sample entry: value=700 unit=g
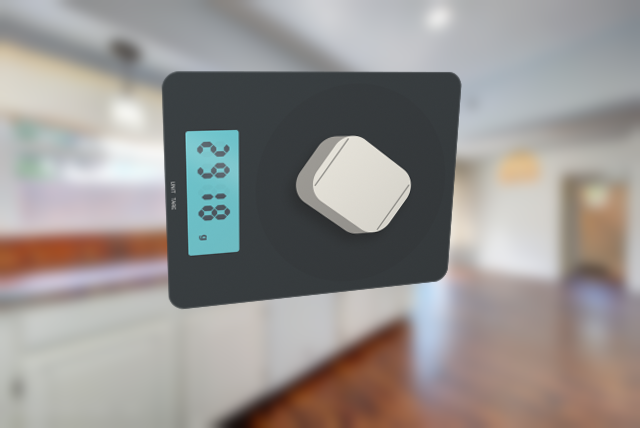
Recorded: value=2918 unit=g
